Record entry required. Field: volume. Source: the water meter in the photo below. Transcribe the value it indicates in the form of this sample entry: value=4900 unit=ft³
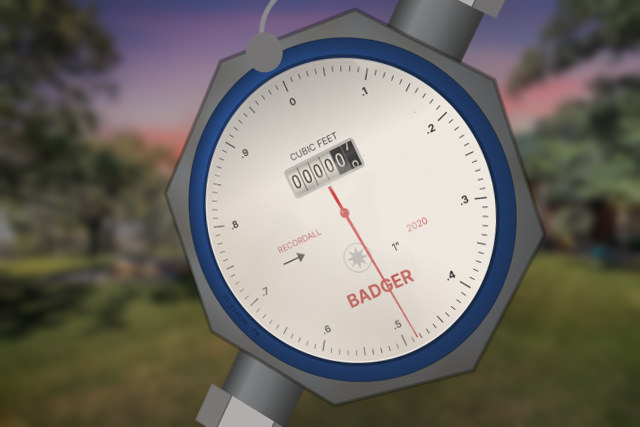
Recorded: value=7.48 unit=ft³
